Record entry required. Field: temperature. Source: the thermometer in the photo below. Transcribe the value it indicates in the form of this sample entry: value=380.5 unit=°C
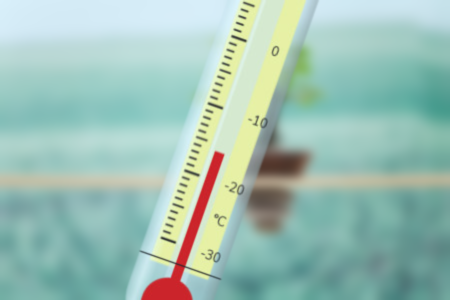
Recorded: value=-16 unit=°C
